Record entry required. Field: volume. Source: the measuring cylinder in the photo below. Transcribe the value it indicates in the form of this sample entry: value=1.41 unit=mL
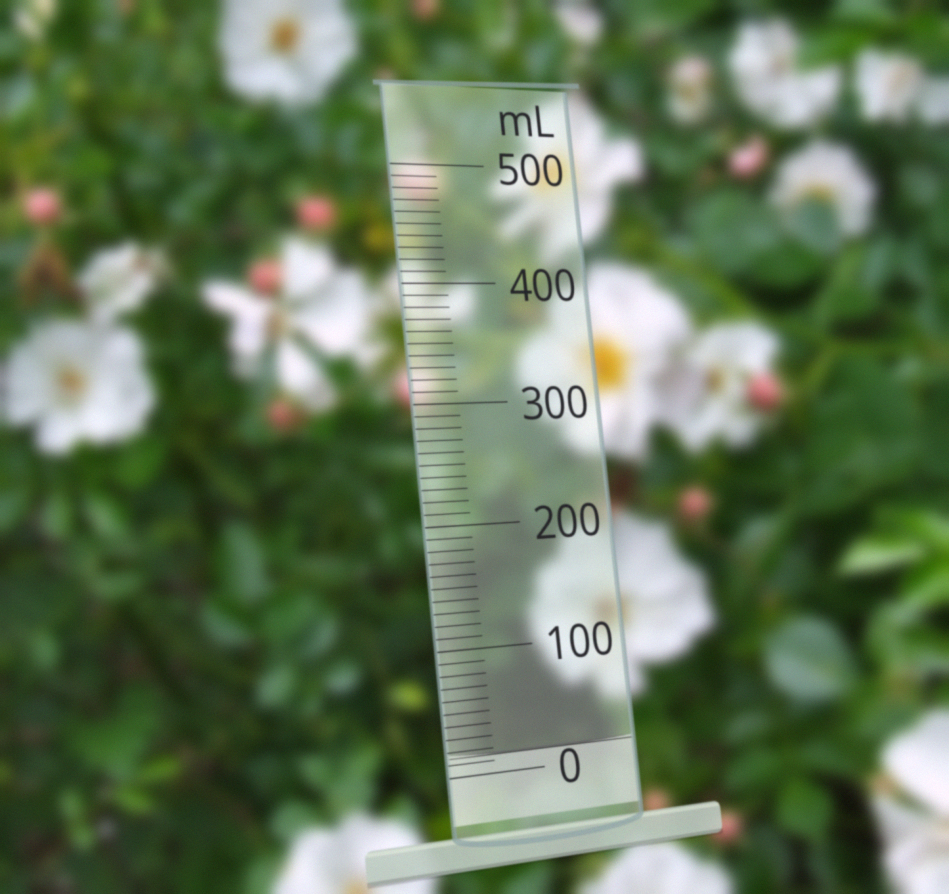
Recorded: value=15 unit=mL
